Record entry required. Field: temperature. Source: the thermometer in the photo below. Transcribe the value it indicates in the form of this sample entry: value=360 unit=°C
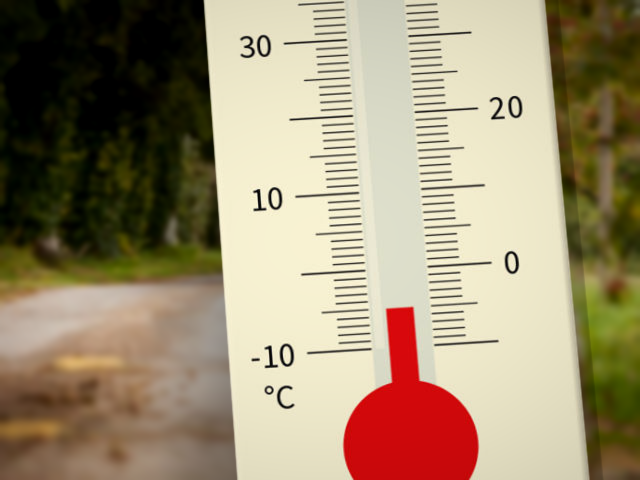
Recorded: value=-5 unit=°C
